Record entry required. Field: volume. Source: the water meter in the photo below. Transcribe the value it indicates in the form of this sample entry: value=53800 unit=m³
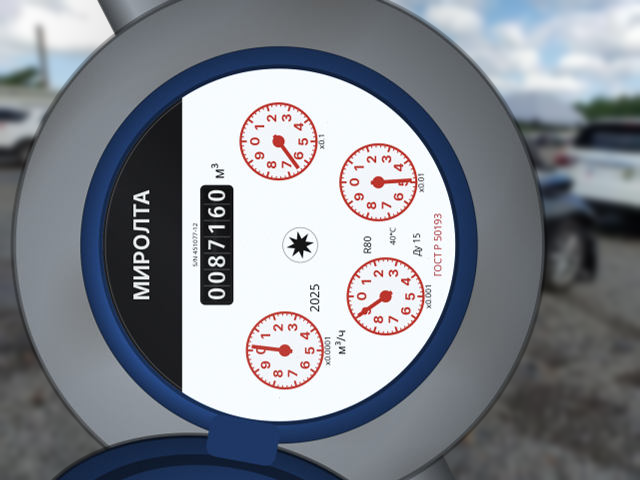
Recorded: value=87160.6490 unit=m³
